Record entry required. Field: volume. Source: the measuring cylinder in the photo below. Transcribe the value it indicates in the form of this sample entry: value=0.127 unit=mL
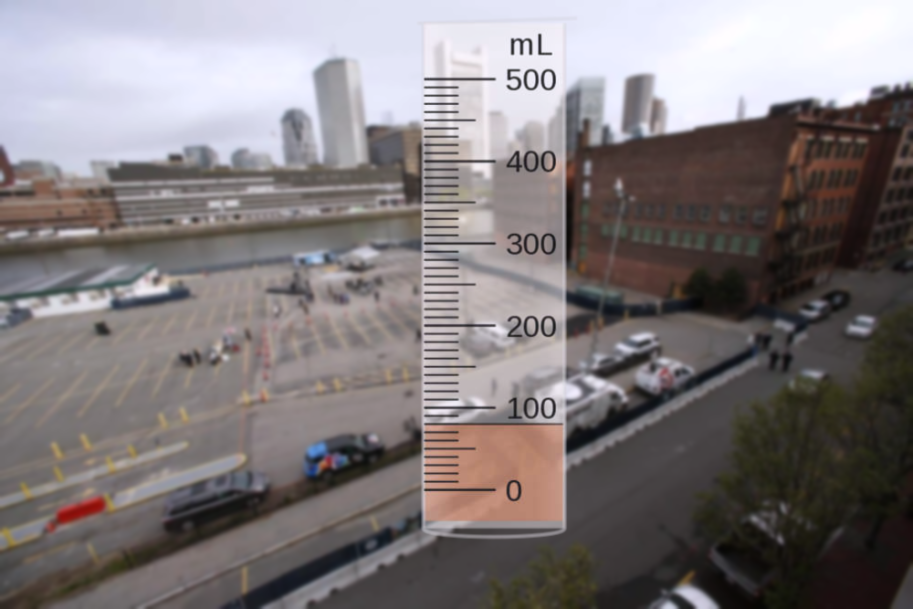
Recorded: value=80 unit=mL
